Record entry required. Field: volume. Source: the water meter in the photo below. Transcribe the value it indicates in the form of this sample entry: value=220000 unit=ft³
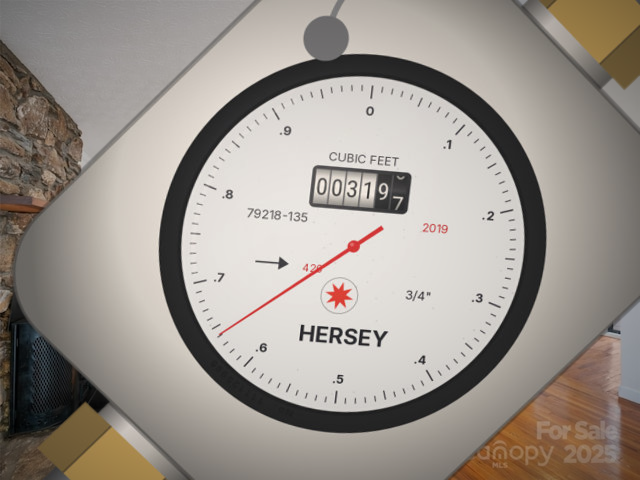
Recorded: value=3196.64 unit=ft³
